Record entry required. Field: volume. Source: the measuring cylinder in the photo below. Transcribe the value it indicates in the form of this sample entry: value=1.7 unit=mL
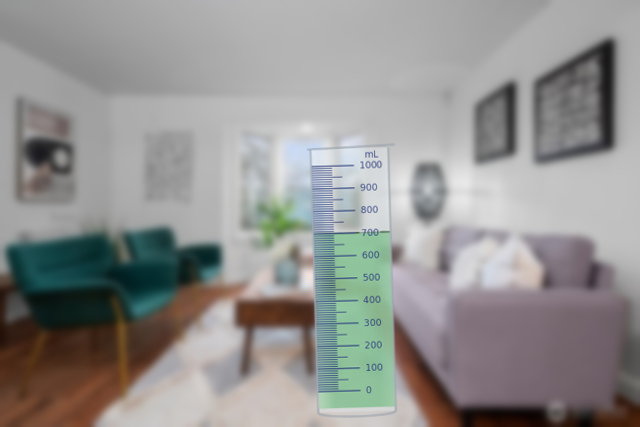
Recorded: value=700 unit=mL
